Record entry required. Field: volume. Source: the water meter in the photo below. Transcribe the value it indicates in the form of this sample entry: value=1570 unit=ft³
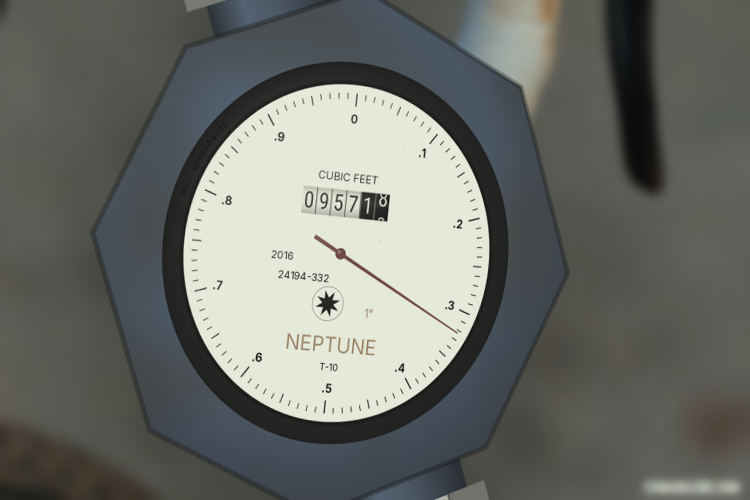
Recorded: value=95718.32 unit=ft³
